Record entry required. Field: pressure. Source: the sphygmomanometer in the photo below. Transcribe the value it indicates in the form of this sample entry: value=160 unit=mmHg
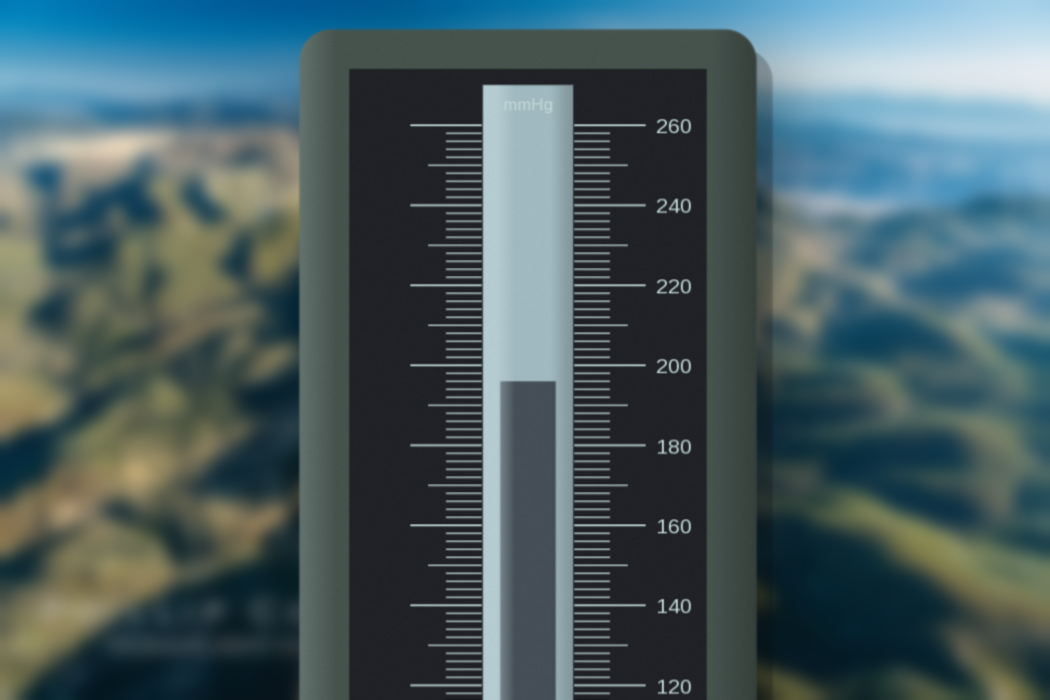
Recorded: value=196 unit=mmHg
